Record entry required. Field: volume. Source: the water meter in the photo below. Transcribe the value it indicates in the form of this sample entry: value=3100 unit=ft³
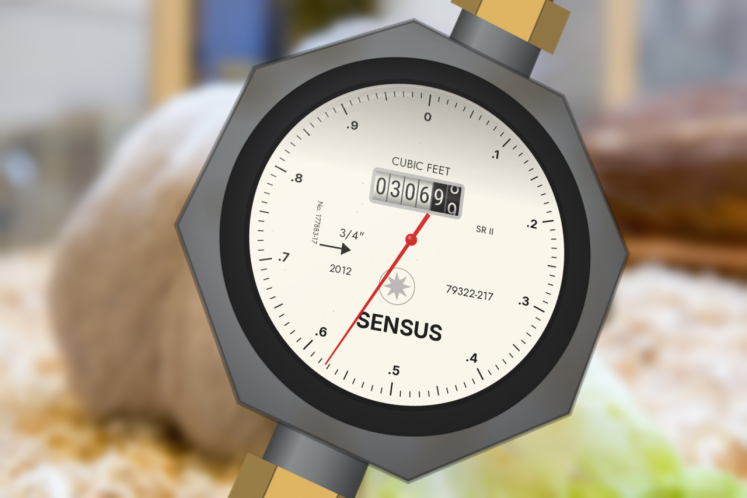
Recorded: value=30698.57 unit=ft³
